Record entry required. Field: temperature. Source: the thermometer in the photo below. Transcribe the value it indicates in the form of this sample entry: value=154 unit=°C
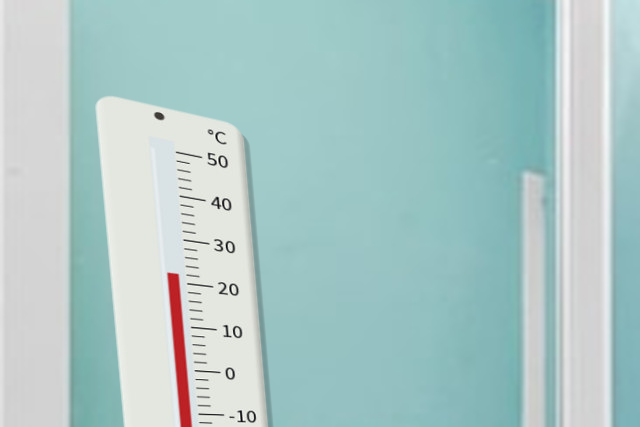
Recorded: value=22 unit=°C
